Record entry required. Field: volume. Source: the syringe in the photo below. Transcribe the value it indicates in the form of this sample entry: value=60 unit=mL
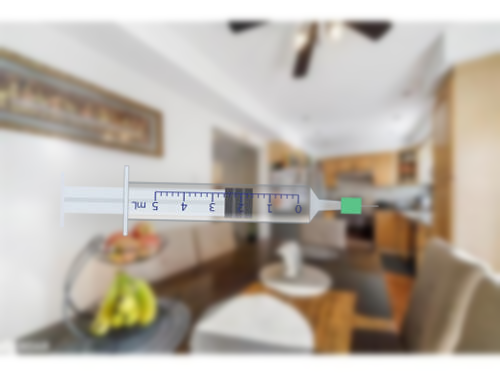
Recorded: value=1.6 unit=mL
